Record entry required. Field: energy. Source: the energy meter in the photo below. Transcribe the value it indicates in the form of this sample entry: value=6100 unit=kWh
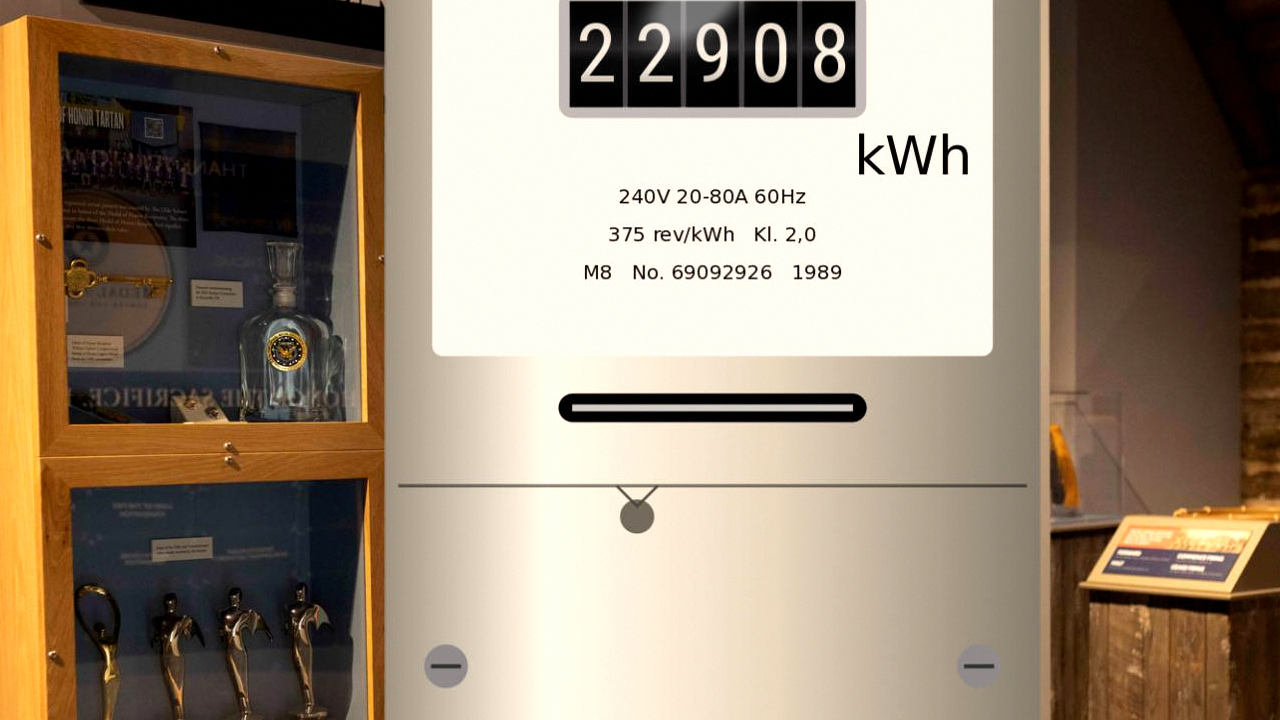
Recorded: value=22908 unit=kWh
